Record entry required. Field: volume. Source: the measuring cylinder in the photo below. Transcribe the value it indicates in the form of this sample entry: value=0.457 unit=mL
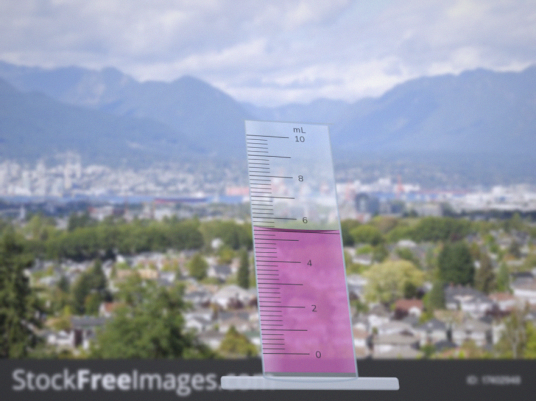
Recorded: value=5.4 unit=mL
